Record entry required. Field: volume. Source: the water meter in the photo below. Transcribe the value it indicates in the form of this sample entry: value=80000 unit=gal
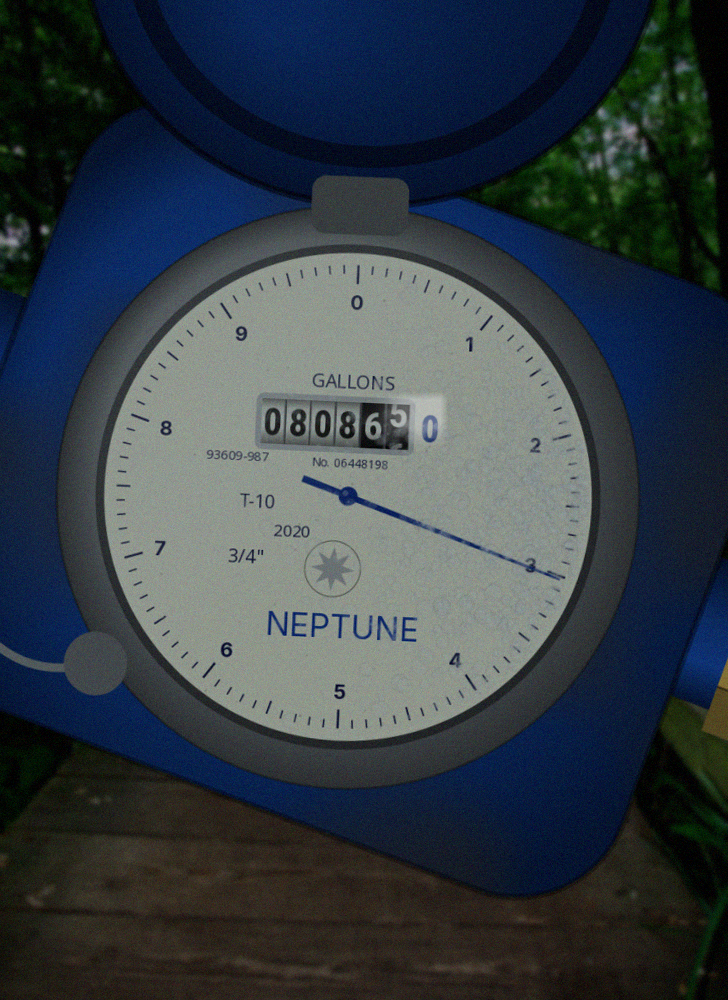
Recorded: value=808653.0 unit=gal
